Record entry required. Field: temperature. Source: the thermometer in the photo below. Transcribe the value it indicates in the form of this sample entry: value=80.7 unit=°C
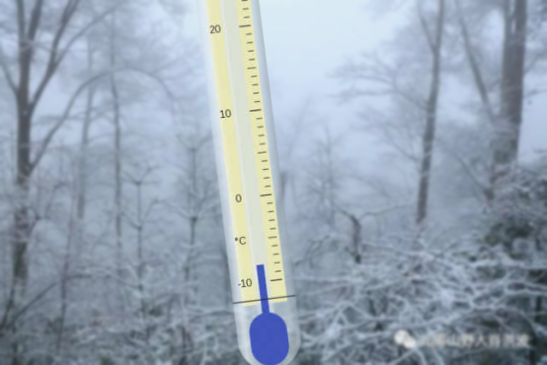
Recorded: value=-8 unit=°C
